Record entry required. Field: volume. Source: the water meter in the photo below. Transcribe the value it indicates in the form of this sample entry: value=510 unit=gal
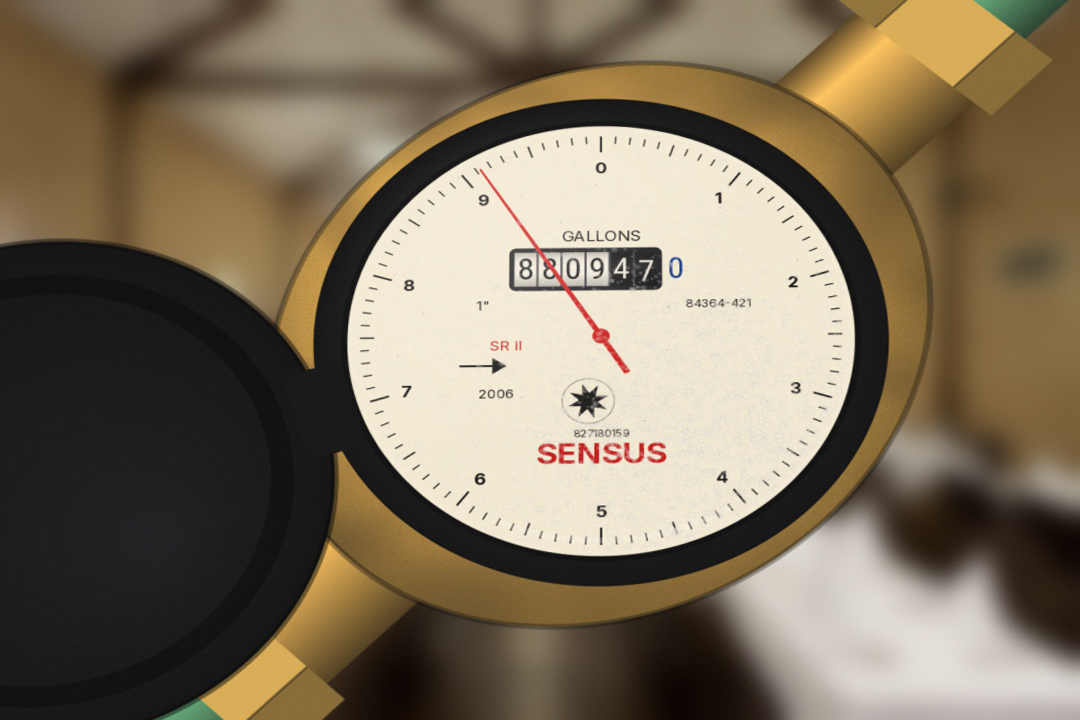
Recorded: value=8809469.1 unit=gal
